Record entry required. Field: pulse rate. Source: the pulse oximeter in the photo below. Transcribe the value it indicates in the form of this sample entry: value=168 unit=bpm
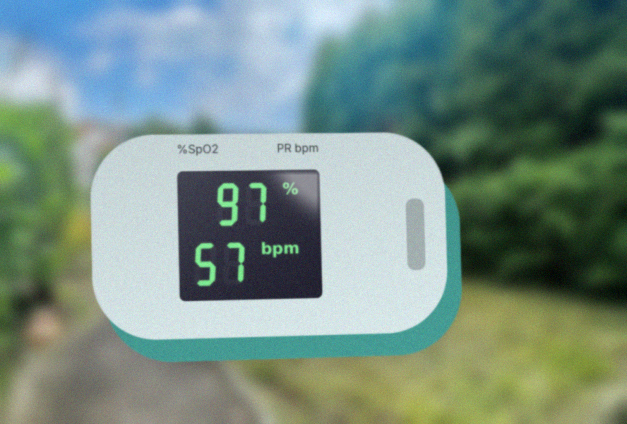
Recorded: value=57 unit=bpm
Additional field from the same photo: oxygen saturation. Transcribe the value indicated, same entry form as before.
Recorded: value=97 unit=%
